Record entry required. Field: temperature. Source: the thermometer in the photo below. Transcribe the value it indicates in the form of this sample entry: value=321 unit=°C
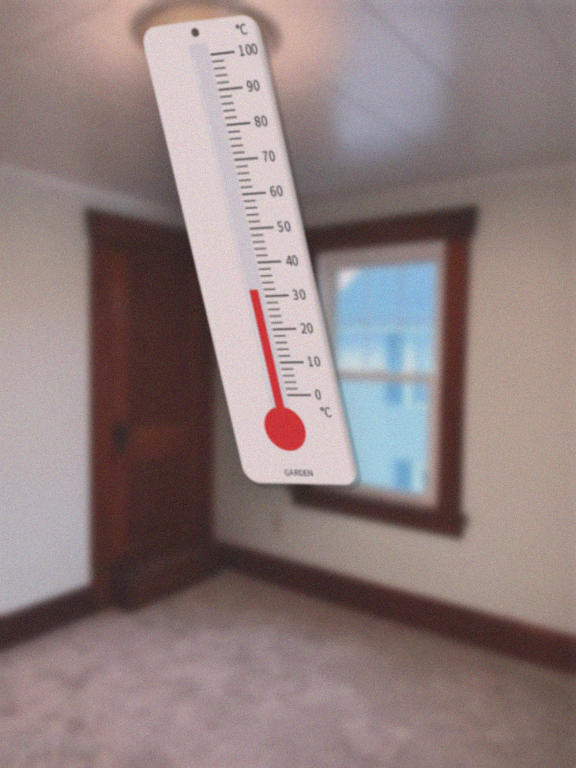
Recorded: value=32 unit=°C
